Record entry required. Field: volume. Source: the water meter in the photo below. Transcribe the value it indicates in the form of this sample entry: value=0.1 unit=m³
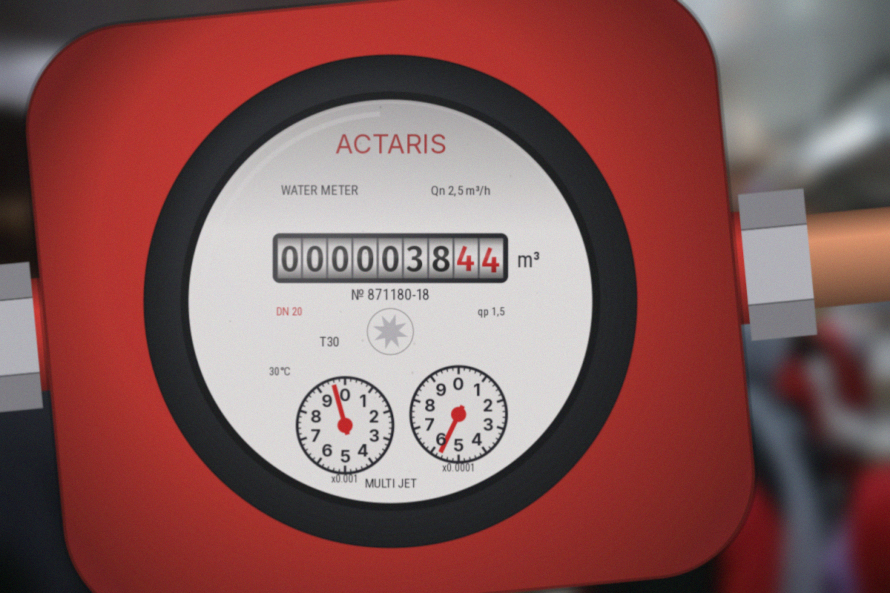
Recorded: value=38.4395 unit=m³
